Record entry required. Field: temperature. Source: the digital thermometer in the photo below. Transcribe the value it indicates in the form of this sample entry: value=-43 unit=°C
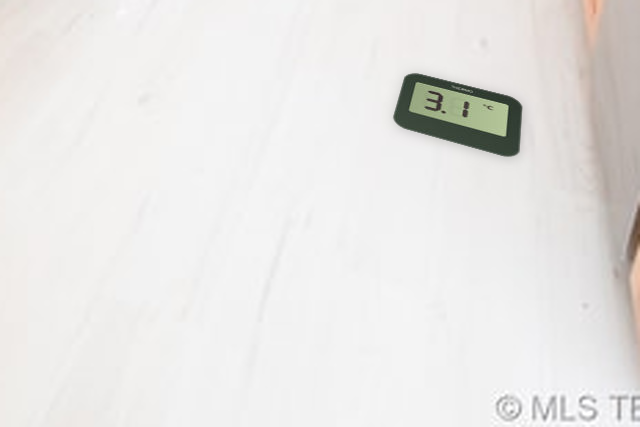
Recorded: value=3.1 unit=°C
